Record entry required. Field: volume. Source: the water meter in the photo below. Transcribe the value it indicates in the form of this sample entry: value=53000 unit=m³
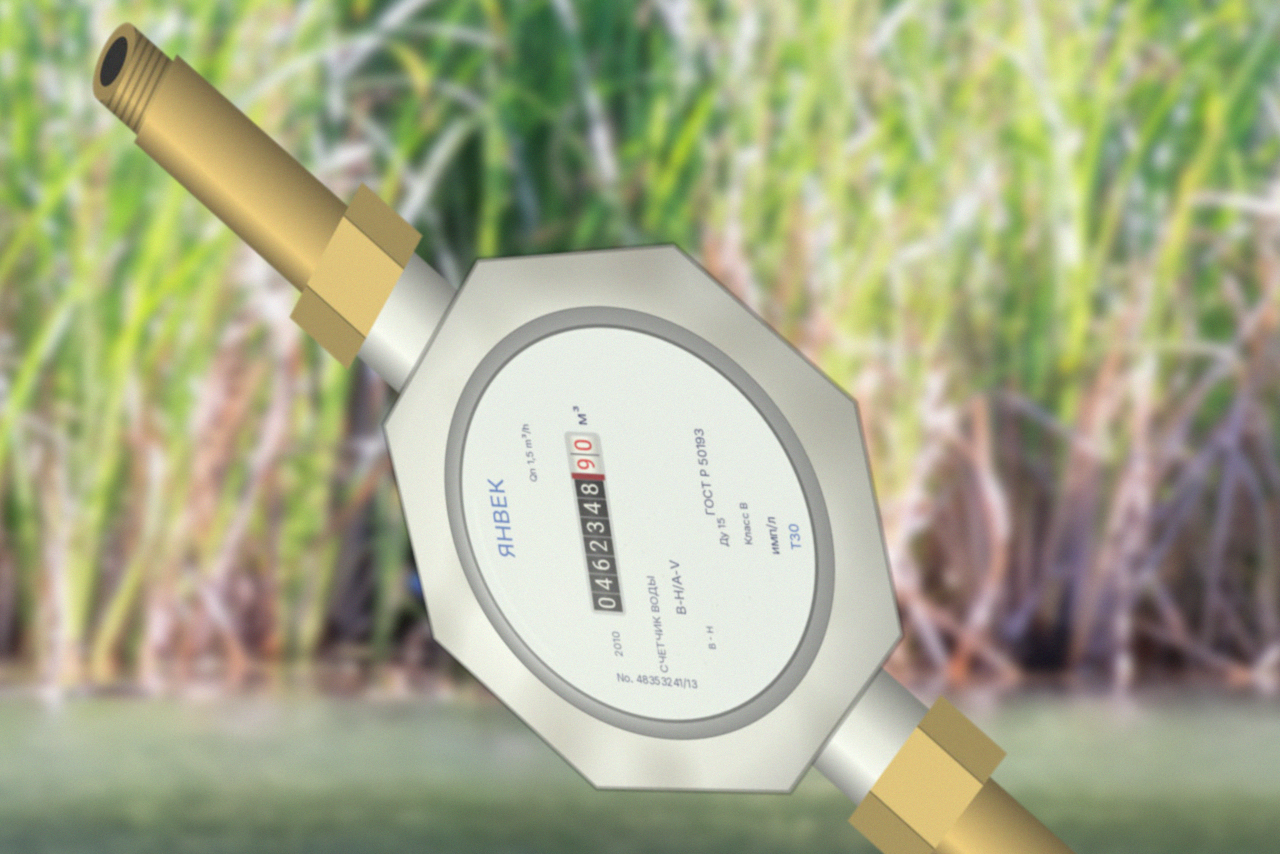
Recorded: value=462348.90 unit=m³
